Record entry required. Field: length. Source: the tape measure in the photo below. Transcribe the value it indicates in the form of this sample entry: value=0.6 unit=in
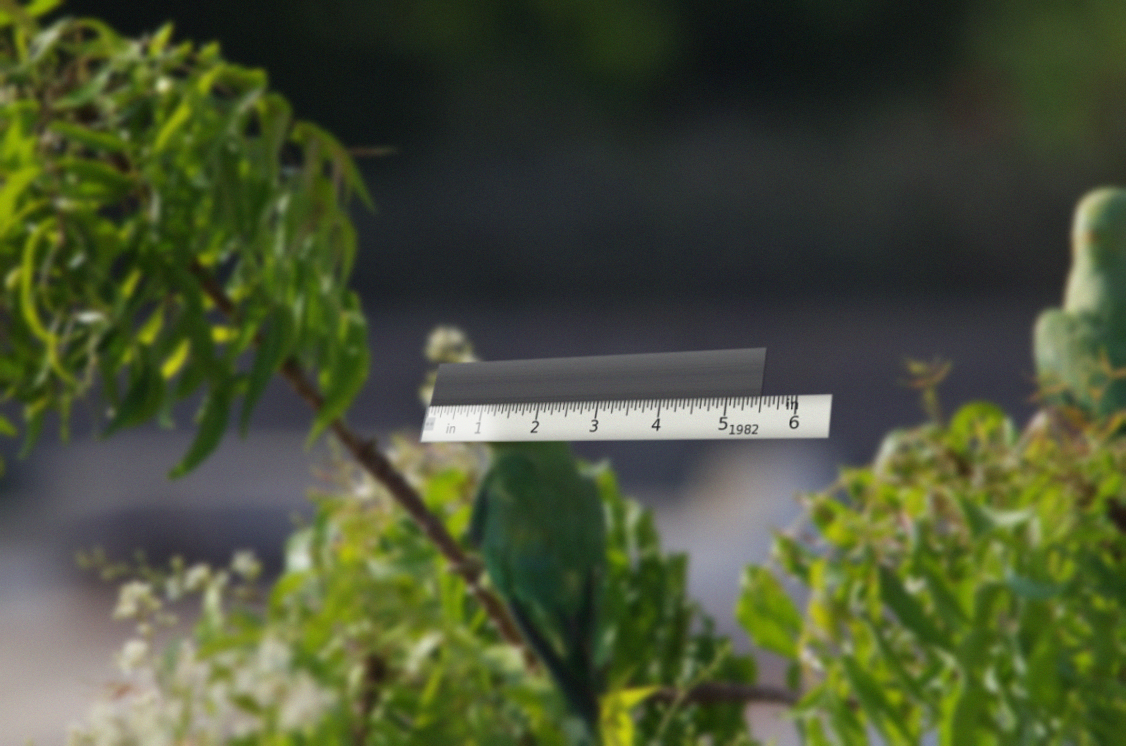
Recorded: value=5.5 unit=in
